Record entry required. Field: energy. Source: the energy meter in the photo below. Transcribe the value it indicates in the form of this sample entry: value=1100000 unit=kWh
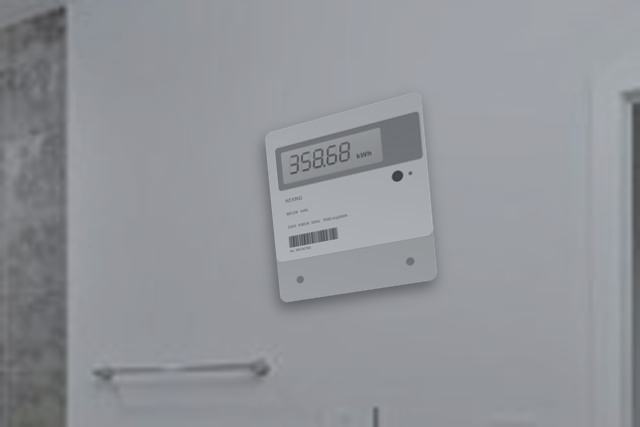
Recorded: value=358.68 unit=kWh
